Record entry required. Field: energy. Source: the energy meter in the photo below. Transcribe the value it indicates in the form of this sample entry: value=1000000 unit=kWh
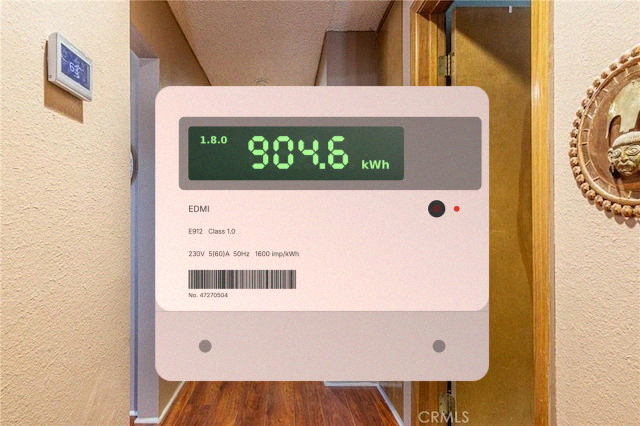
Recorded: value=904.6 unit=kWh
